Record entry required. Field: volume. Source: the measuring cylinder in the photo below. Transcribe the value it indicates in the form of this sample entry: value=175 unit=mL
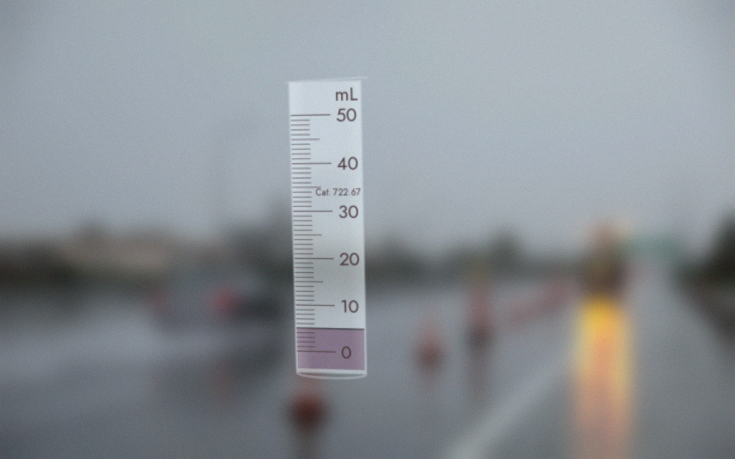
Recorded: value=5 unit=mL
